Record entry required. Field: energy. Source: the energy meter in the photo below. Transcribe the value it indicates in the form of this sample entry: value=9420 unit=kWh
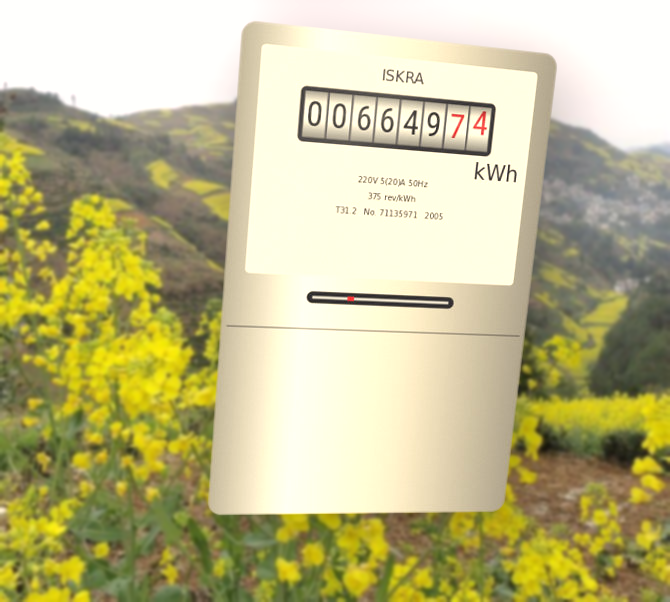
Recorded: value=6649.74 unit=kWh
